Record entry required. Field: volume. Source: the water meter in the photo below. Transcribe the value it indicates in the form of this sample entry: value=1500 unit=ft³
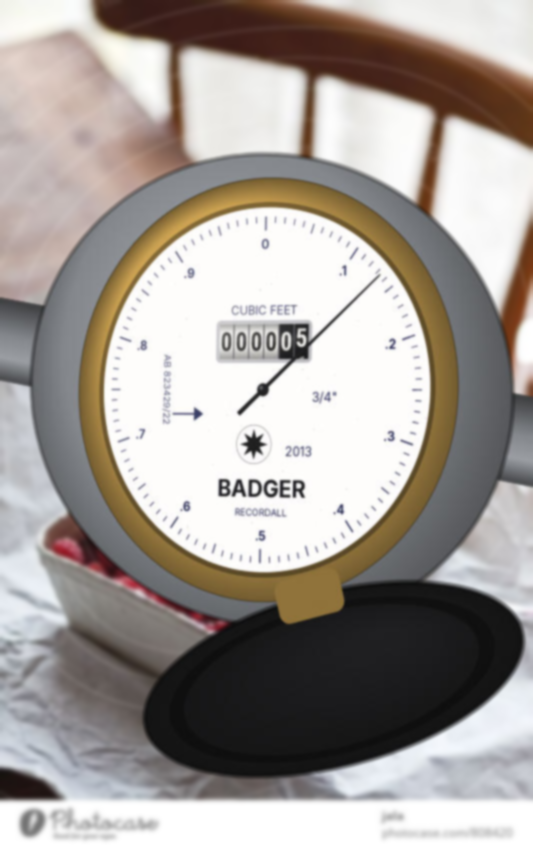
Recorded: value=5.13 unit=ft³
